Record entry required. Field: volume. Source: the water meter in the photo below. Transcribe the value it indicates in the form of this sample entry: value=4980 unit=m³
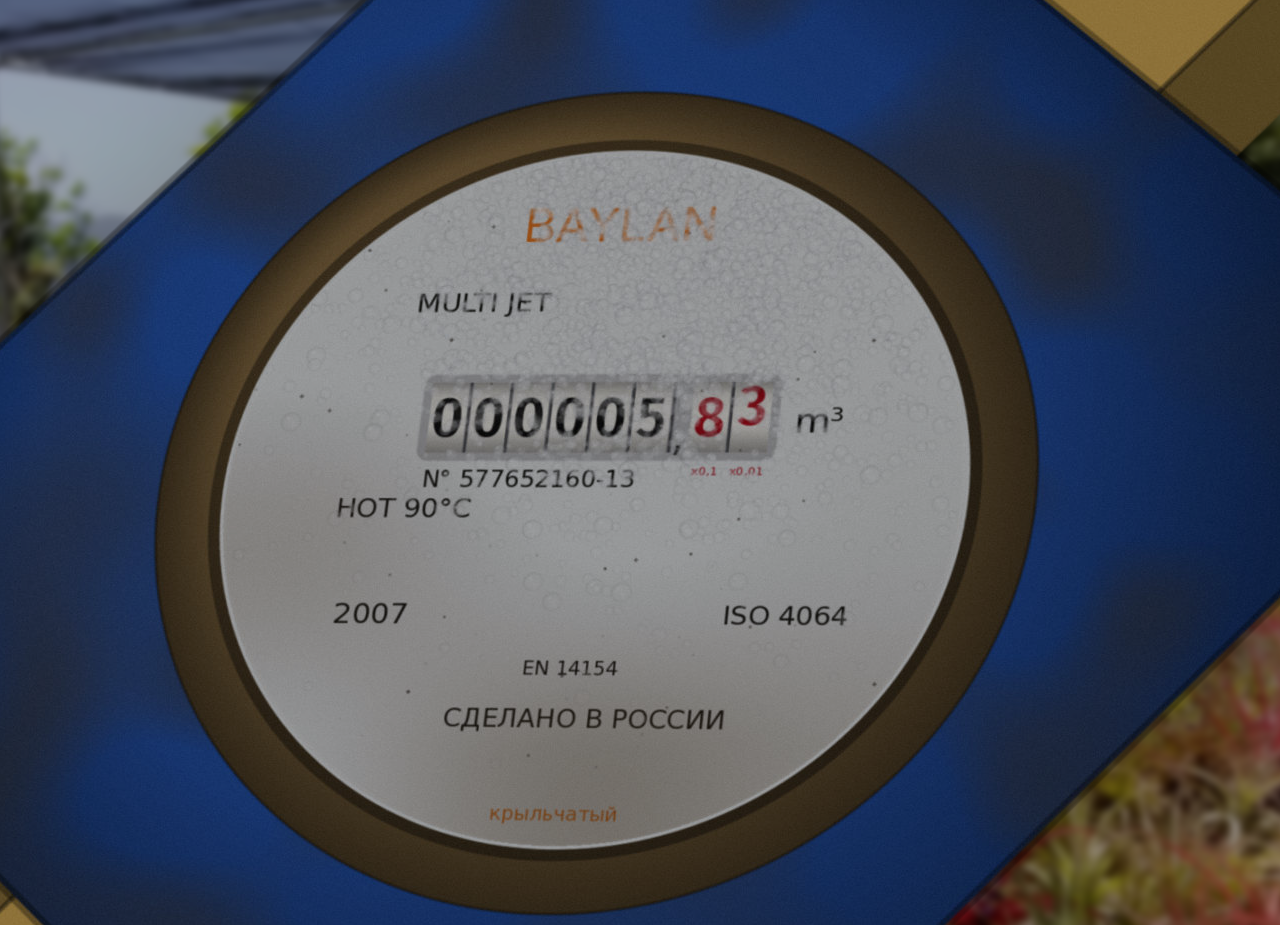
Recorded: value=5.83 unit=m³
